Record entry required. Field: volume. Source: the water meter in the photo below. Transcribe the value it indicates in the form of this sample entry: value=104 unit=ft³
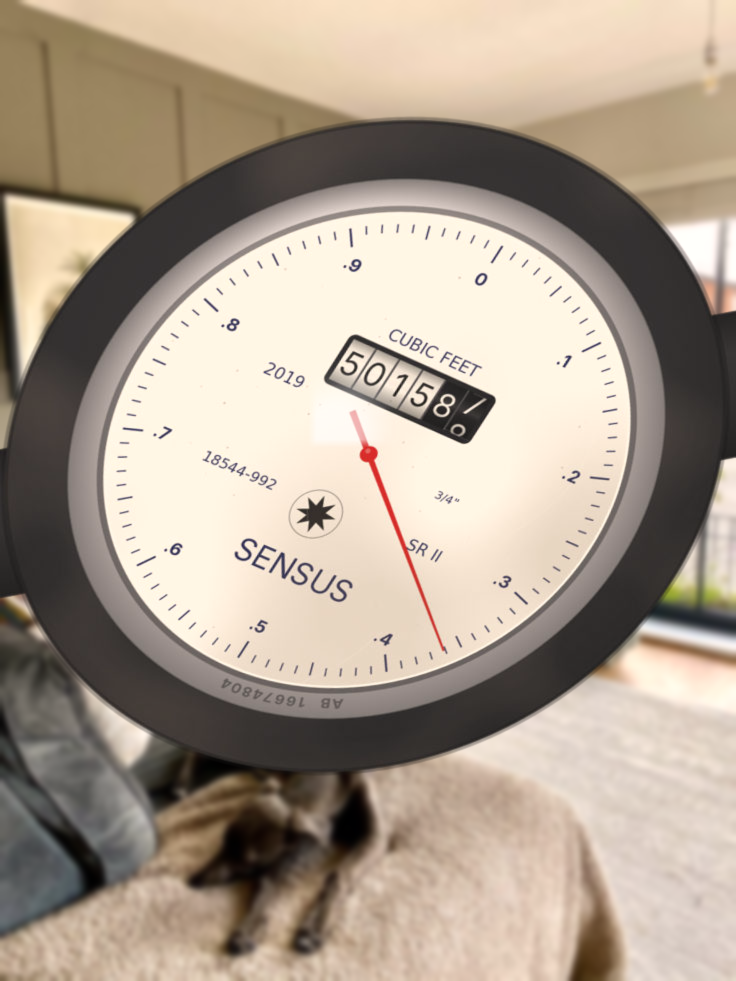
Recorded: value=501587.36 unit=ft³
